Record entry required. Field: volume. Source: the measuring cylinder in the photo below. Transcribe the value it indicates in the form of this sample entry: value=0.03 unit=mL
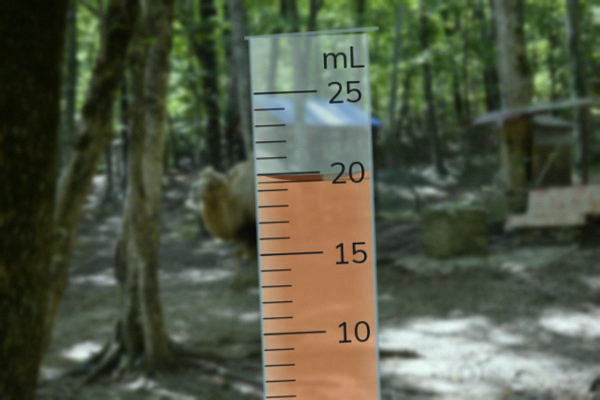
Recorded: value=19.5 unit=mL
